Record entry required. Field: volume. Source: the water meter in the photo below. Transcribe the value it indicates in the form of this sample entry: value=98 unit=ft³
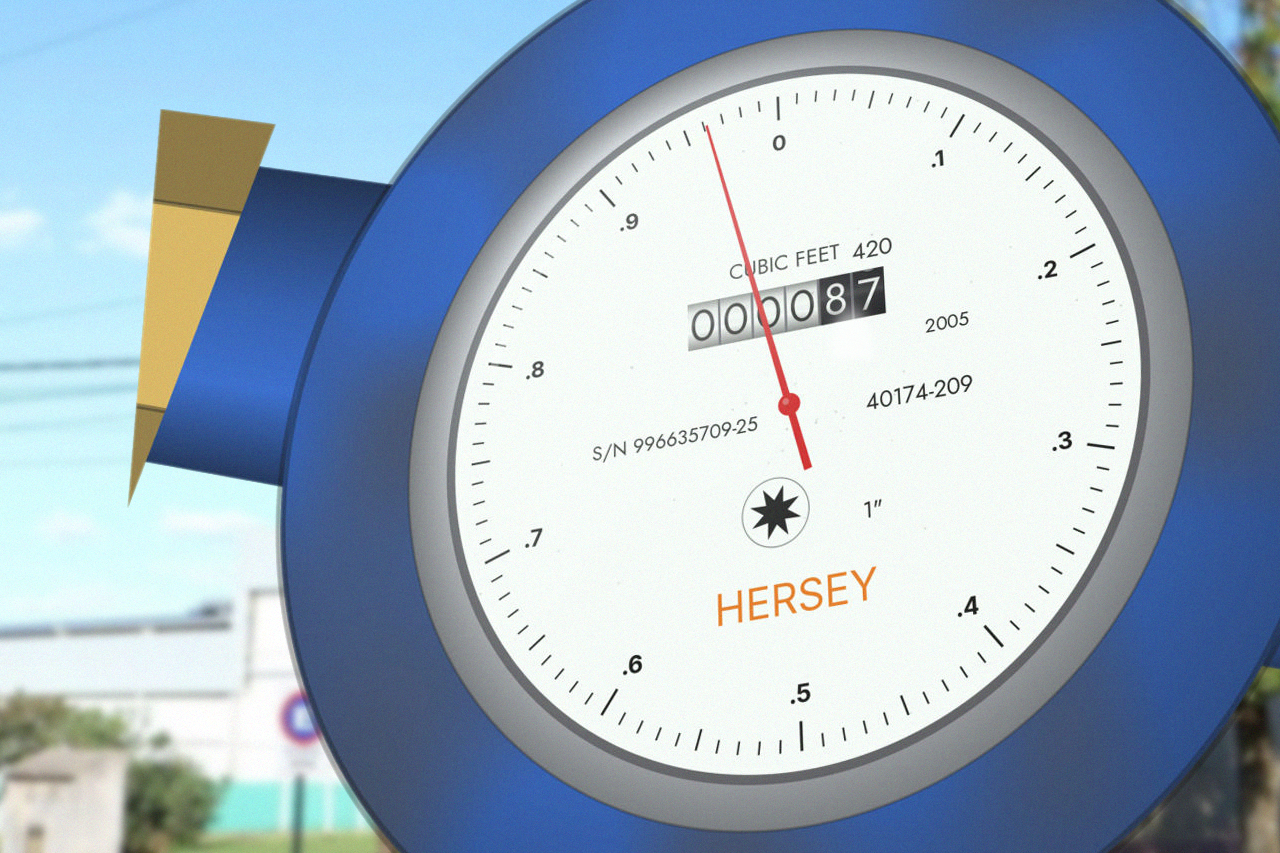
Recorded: value=86.96 unit=ft³
